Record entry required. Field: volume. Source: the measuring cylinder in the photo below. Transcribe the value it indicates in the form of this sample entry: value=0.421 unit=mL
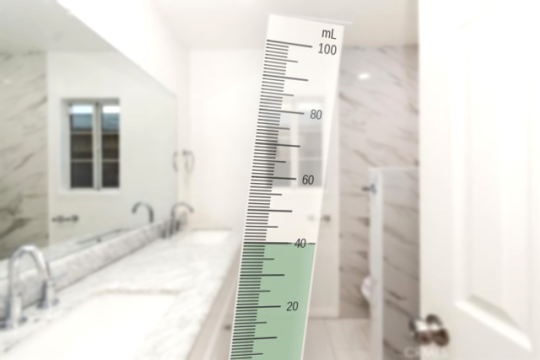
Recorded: value=40 unit=mL
